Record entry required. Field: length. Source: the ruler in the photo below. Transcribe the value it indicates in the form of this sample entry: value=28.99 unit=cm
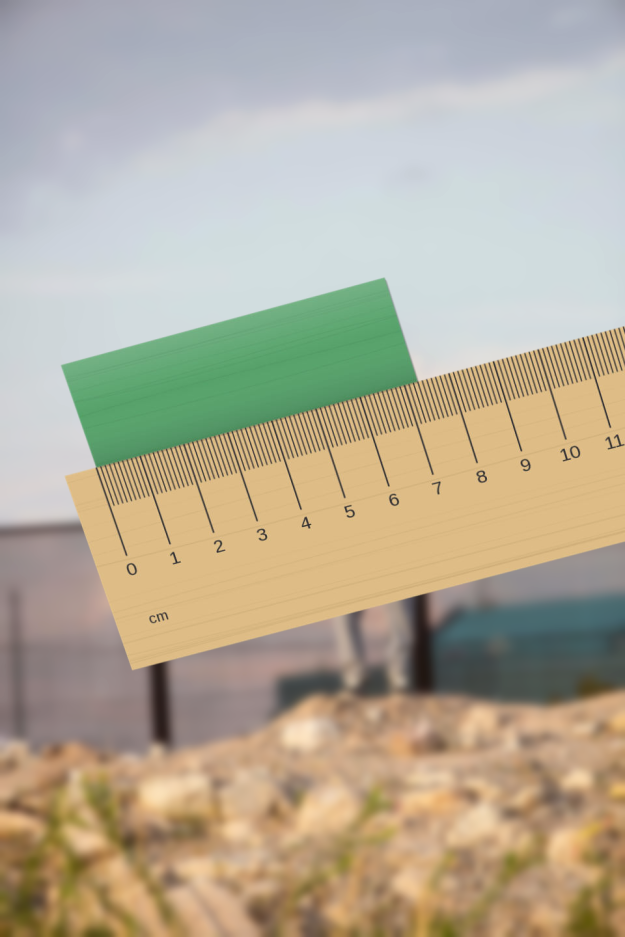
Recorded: value=7.3 unit=cm
